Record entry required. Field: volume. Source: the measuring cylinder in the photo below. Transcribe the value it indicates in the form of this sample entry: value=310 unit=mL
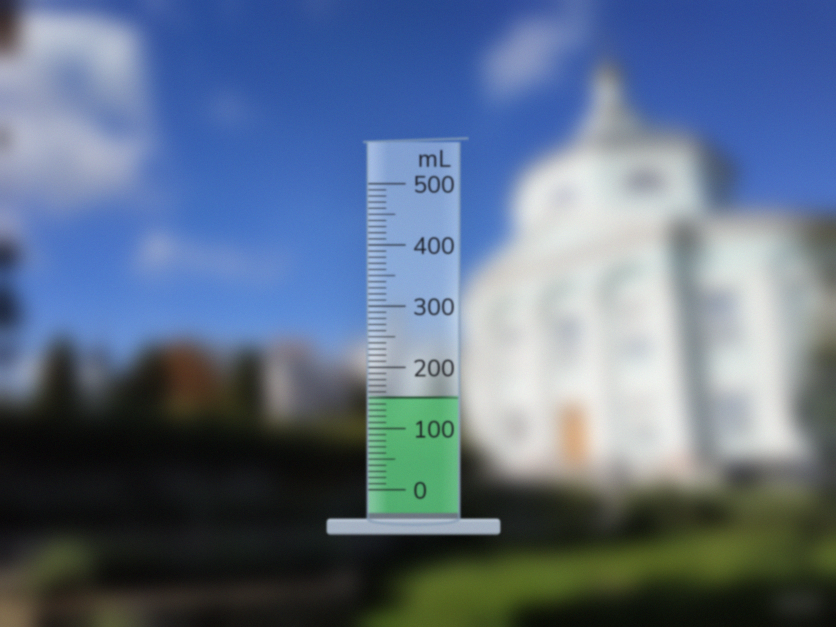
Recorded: value=150 unit=mL
